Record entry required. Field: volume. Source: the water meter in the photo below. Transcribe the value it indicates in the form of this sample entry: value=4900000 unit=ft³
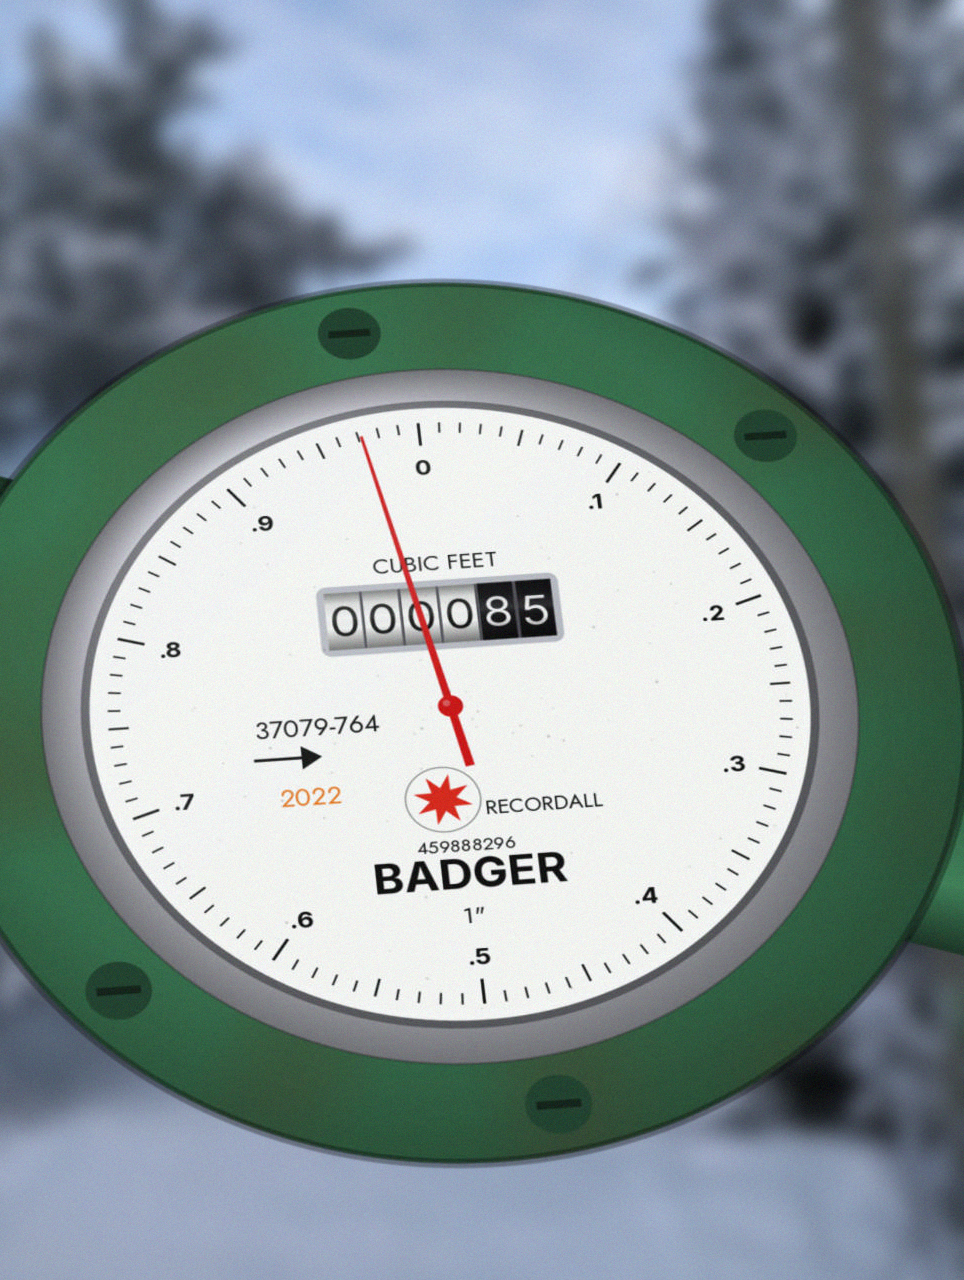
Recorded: value=84.97 unit=ft³
